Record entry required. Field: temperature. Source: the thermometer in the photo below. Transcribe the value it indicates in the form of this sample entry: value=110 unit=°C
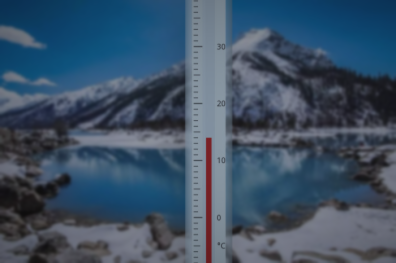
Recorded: value=14 unit=°C
